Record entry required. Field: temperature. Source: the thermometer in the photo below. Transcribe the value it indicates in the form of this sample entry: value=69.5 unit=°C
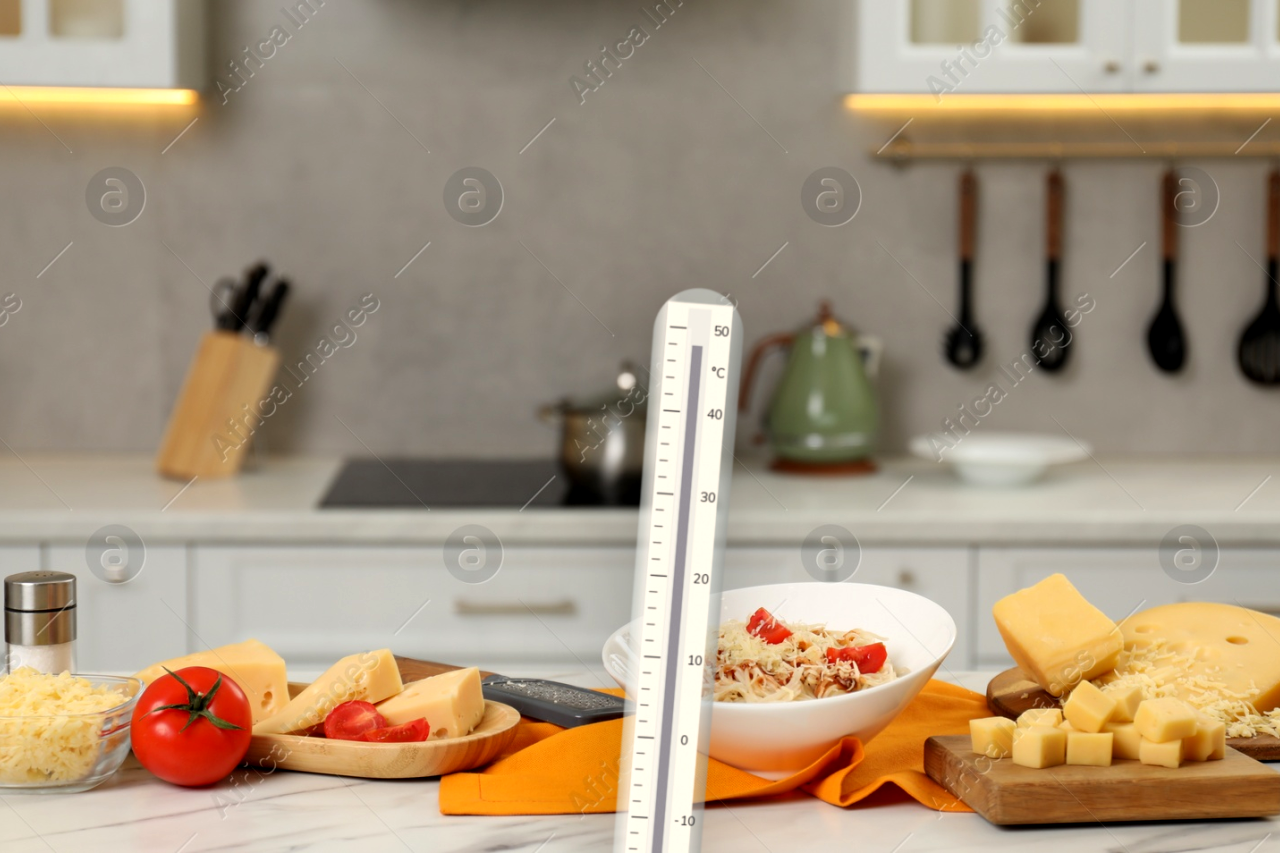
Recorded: value=48 unit=°C
